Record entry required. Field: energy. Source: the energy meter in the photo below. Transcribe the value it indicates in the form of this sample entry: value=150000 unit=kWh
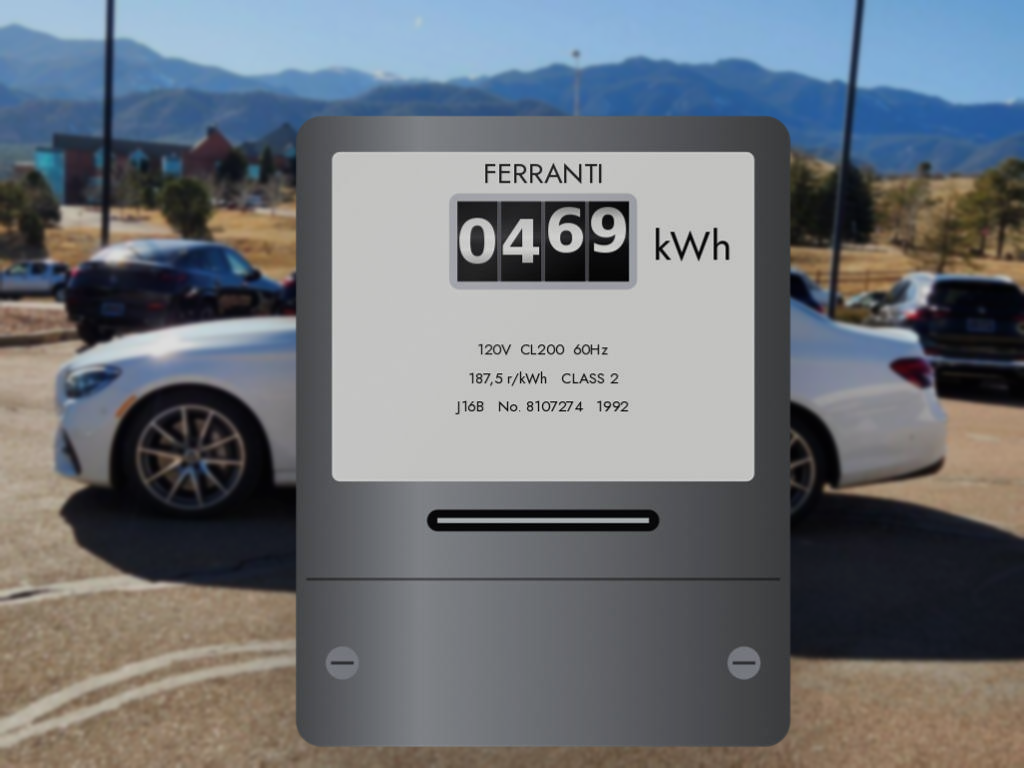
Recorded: value=469 unit=kWh
